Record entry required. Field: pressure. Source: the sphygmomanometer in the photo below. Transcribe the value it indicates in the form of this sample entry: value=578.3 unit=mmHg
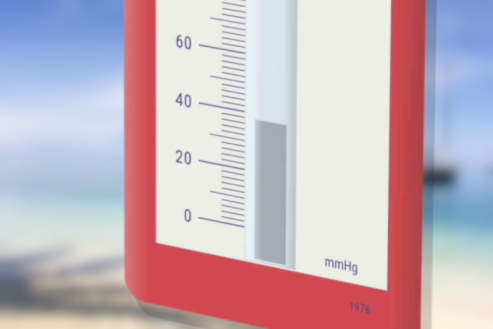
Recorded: value=38 unit=mmHg
